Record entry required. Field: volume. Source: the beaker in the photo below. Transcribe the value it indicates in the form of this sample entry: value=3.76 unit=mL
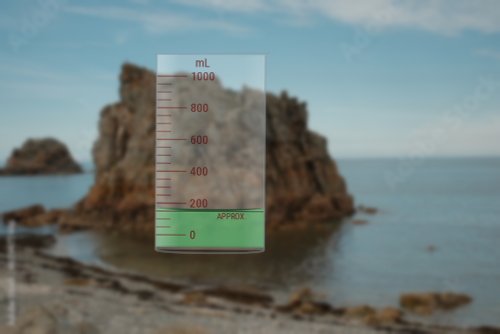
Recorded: value=150 unit=mL
